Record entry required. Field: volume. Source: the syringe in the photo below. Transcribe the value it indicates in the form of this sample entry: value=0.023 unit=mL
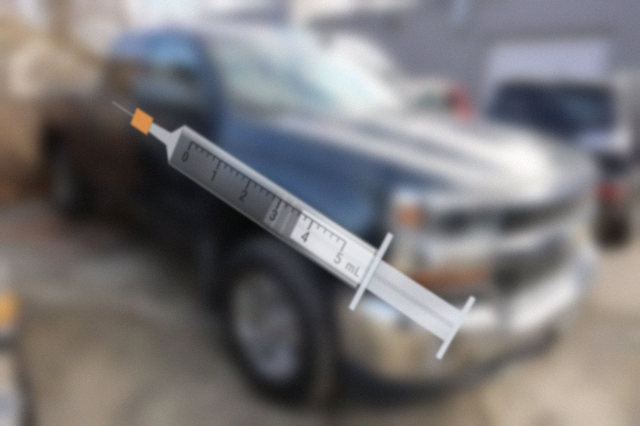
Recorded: value=2.8 unit=mL
